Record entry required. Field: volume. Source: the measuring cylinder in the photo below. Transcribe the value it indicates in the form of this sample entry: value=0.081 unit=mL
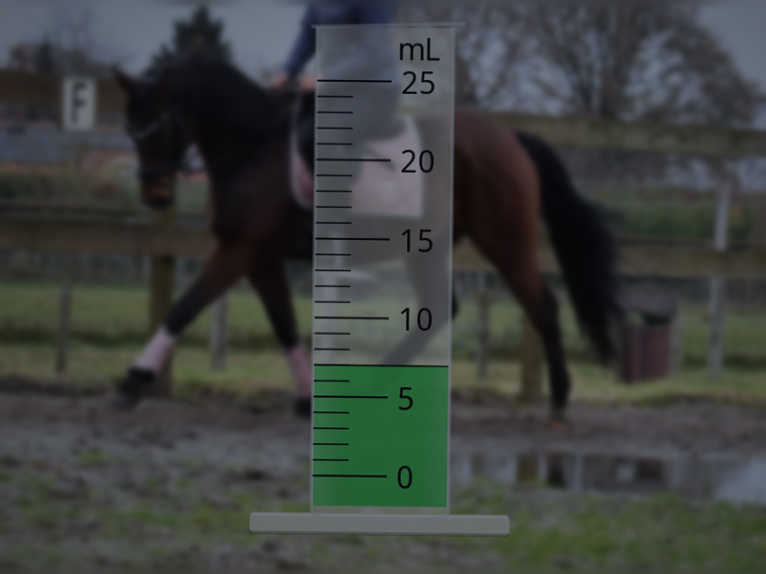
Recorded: value=7 unit=mL
